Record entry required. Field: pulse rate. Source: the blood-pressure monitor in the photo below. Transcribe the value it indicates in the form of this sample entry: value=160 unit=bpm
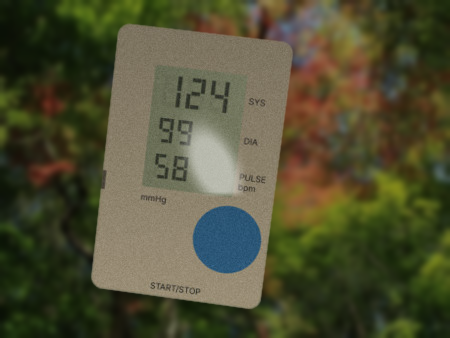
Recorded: value=58 unit=bpm
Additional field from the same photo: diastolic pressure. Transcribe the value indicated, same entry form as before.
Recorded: value=99 unit=mmHg
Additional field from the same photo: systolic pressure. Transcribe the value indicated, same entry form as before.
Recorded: value=124 unit=mmHg
